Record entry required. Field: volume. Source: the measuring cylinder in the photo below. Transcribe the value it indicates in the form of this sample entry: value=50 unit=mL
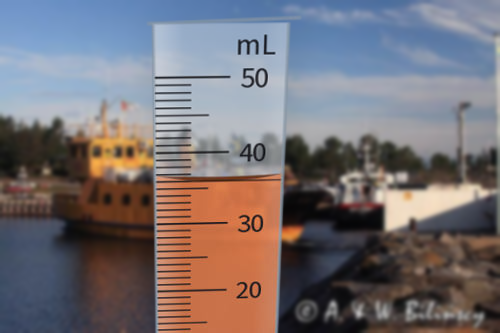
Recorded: value=36 unit=mL
